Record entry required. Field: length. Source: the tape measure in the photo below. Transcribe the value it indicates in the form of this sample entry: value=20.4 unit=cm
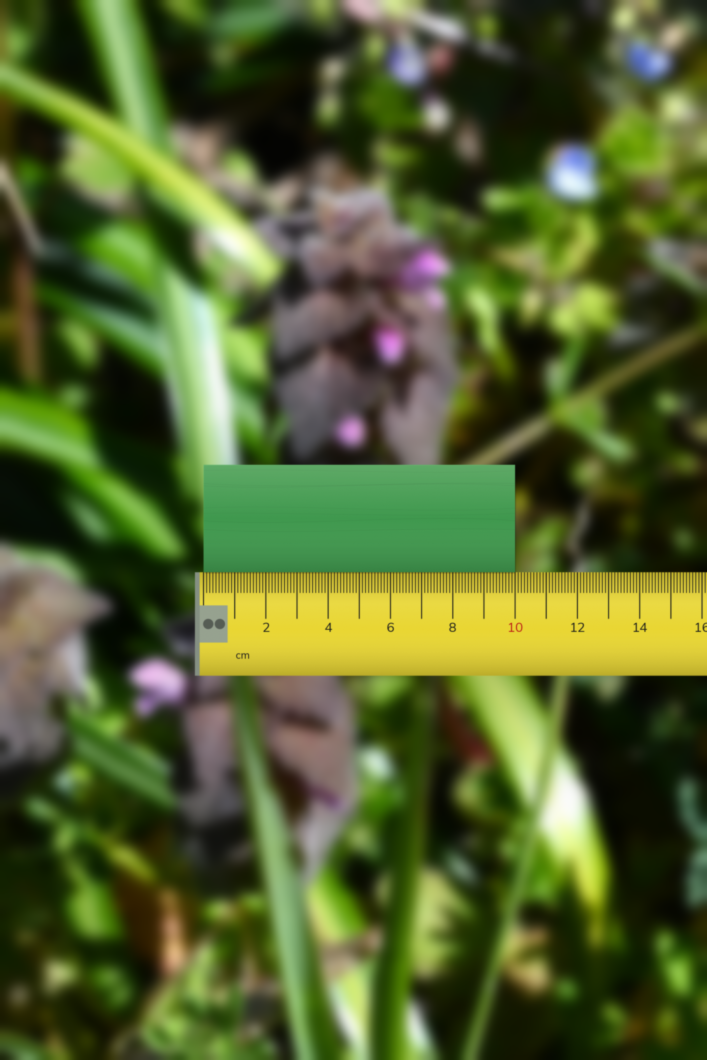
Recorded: value=10 unit=cm
